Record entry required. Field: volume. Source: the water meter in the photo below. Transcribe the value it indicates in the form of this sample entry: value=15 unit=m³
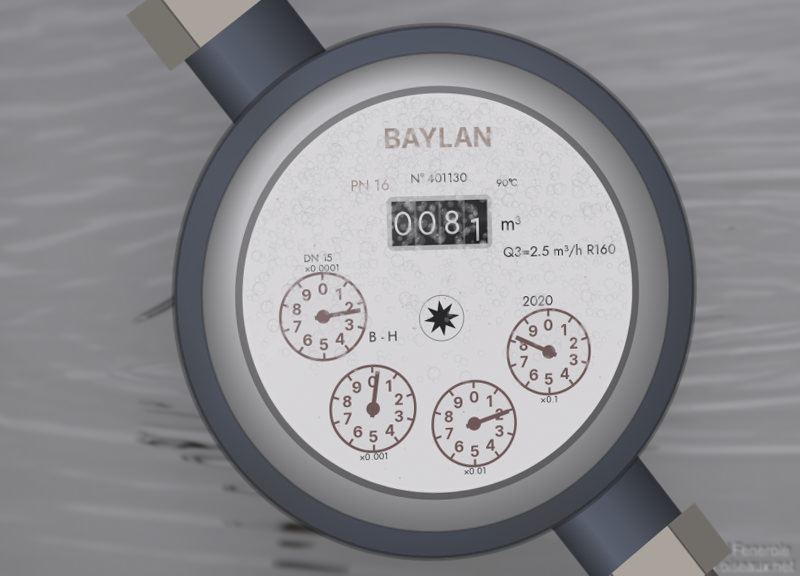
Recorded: value=80.8202 unit=m³
